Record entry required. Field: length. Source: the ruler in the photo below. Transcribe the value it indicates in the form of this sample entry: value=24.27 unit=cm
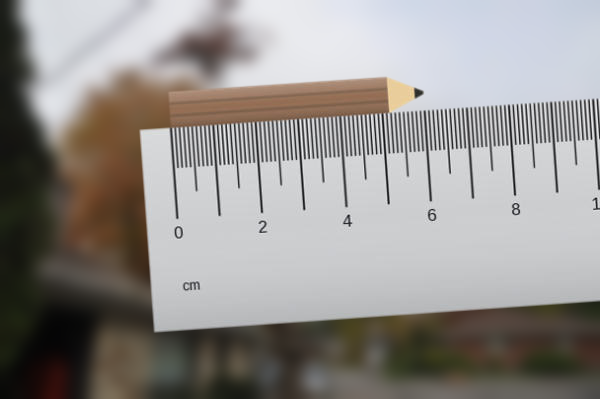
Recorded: value=6 unit=cm
